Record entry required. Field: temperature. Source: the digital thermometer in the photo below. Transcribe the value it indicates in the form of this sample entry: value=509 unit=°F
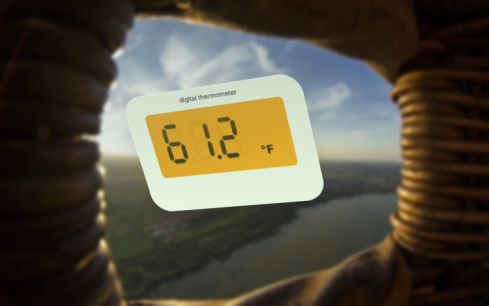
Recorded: value=61.2 unit=°F
